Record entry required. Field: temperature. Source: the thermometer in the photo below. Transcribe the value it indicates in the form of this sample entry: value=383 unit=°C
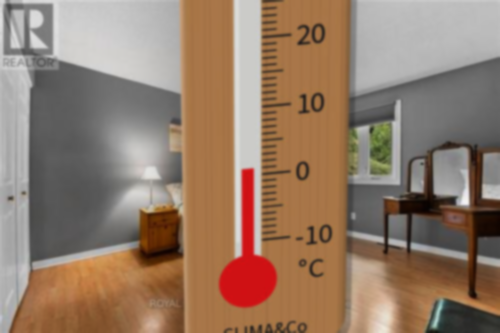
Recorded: value=1 unit=°C
